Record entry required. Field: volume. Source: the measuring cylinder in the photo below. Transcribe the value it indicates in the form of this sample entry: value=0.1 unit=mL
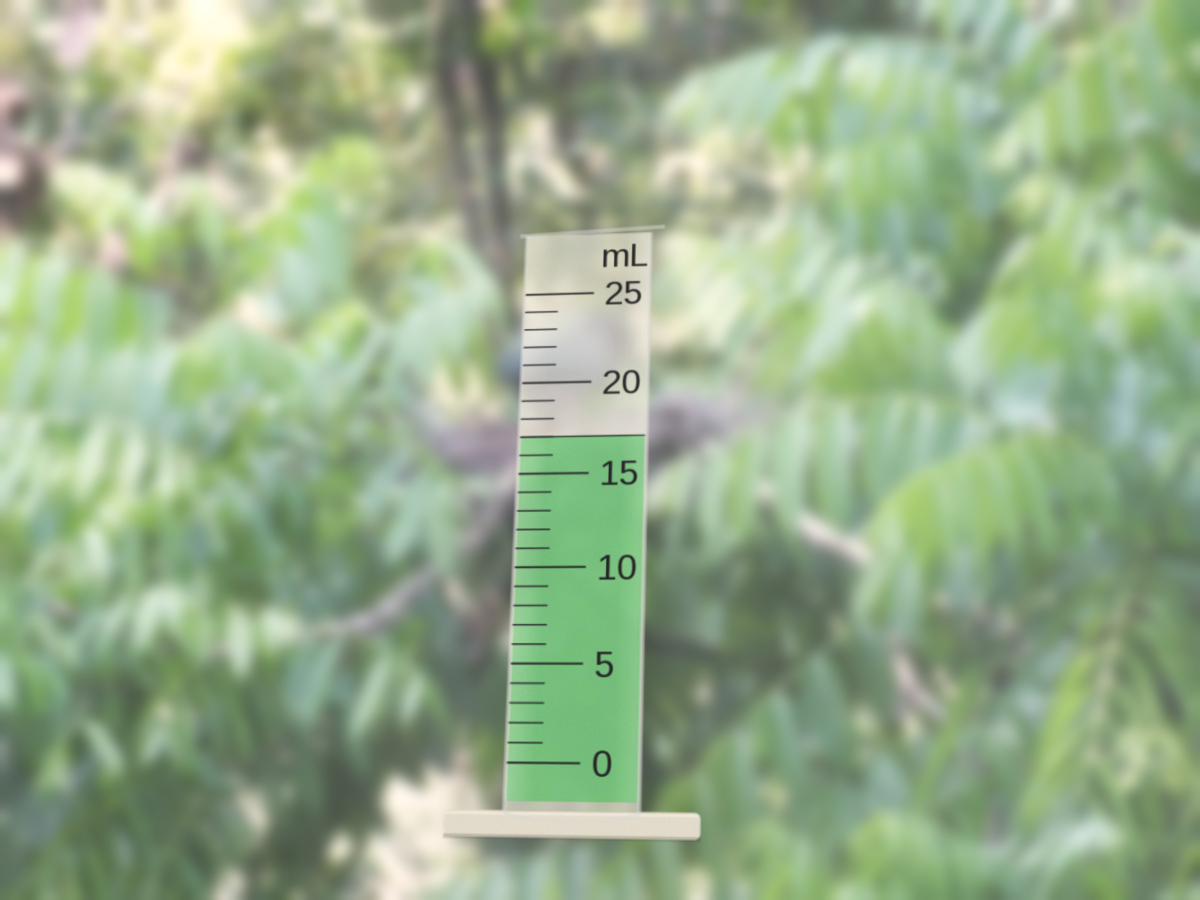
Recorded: value=17 unit=mL
